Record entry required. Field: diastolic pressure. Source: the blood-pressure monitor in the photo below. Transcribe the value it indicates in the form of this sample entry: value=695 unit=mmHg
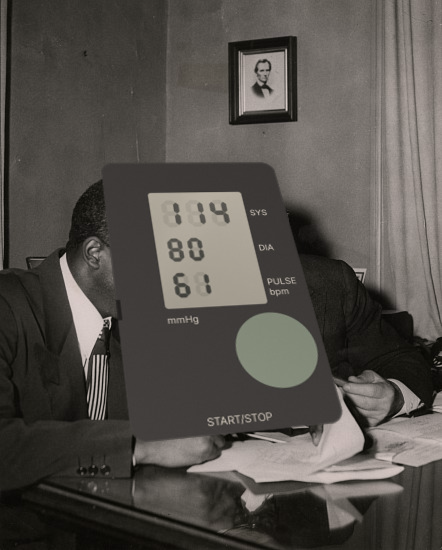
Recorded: value=80 unit=mmHg
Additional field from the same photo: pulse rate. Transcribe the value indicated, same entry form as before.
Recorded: value=61 unit=bpm
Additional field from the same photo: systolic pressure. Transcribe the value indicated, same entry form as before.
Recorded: value=114 unit=mmHg
